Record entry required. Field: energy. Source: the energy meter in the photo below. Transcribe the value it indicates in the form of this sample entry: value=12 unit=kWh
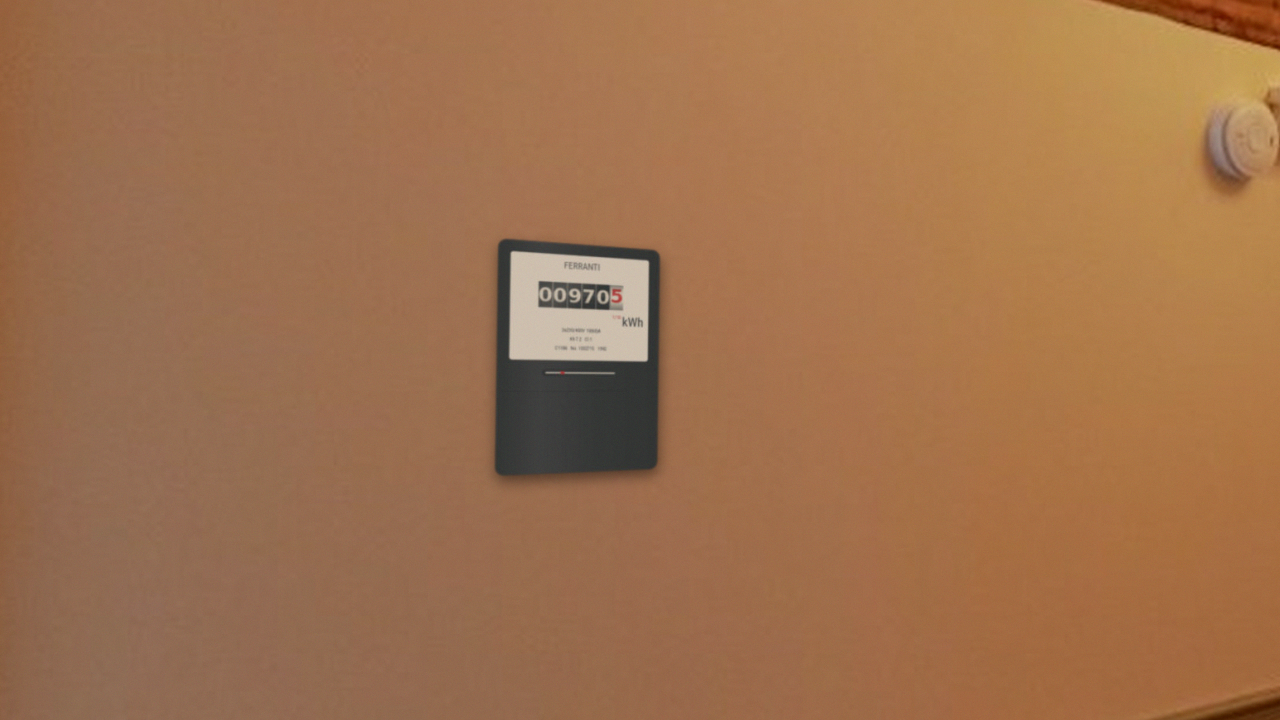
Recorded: value=970.5 unit=kWh
